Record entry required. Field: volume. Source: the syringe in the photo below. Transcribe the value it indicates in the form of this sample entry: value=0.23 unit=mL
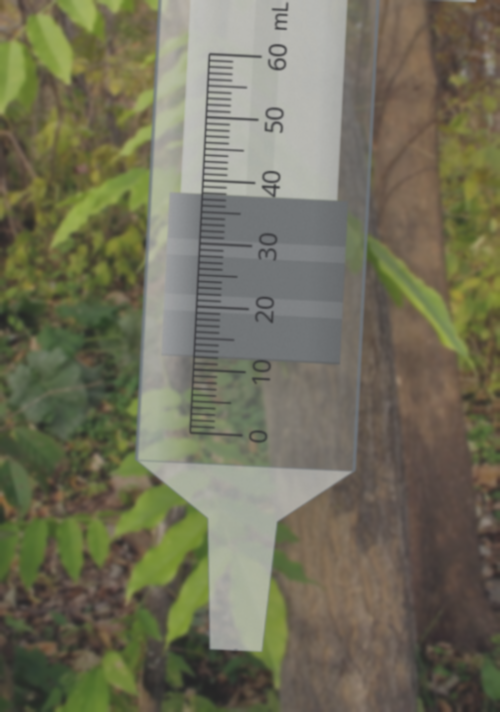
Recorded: value=12 unit=mL
